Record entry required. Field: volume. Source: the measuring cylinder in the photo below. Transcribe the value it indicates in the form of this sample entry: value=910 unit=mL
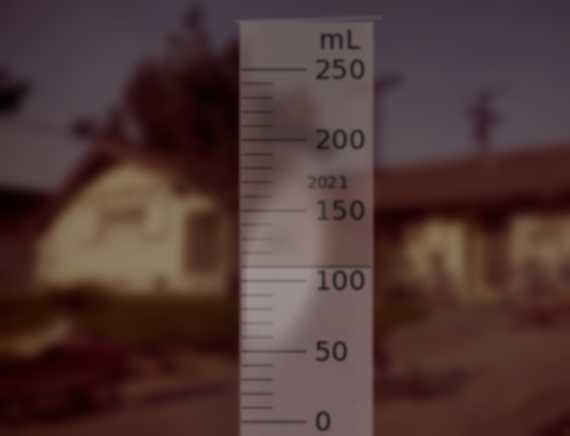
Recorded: value=110 unit=mL
